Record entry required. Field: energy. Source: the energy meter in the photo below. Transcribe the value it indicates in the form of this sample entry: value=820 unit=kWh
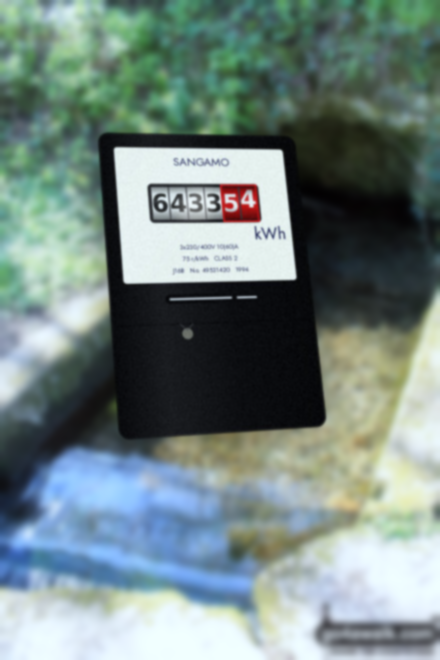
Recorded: value=6433.54 unit=kWh
